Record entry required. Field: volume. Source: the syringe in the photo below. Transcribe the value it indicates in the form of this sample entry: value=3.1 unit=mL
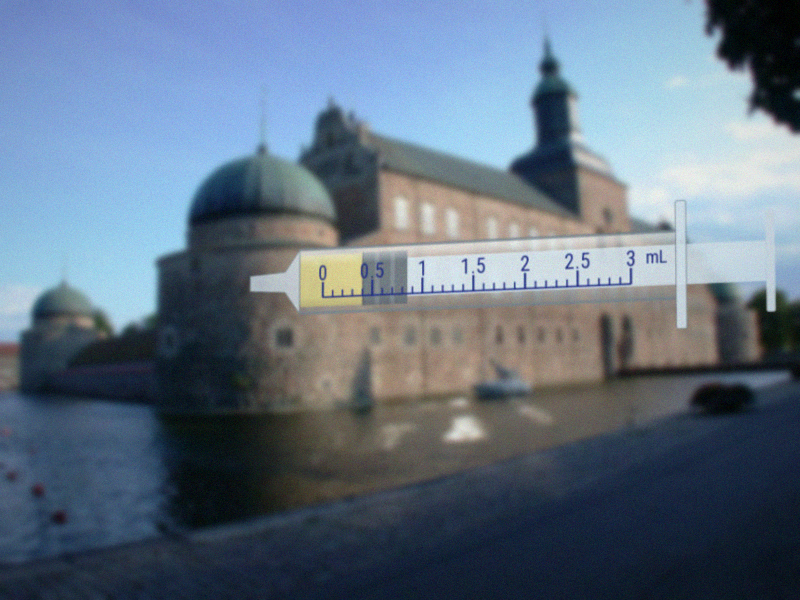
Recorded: value=0.4 unit=mL
